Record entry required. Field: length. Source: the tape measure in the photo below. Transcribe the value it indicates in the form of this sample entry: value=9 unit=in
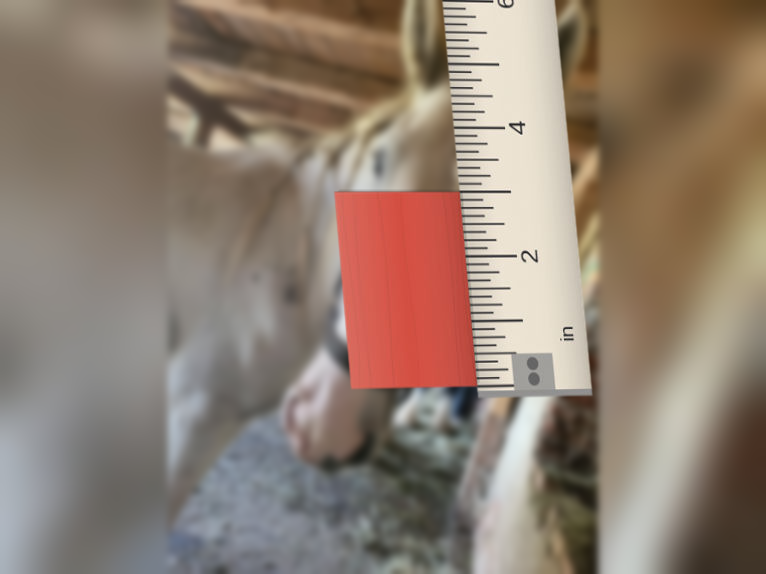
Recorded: value=3 unit=in
